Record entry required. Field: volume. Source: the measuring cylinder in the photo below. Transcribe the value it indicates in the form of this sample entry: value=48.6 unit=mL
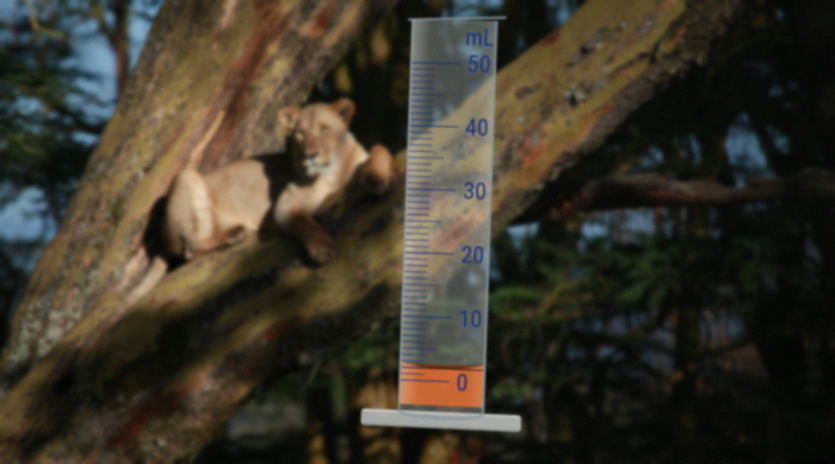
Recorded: value=2 unit=mL
